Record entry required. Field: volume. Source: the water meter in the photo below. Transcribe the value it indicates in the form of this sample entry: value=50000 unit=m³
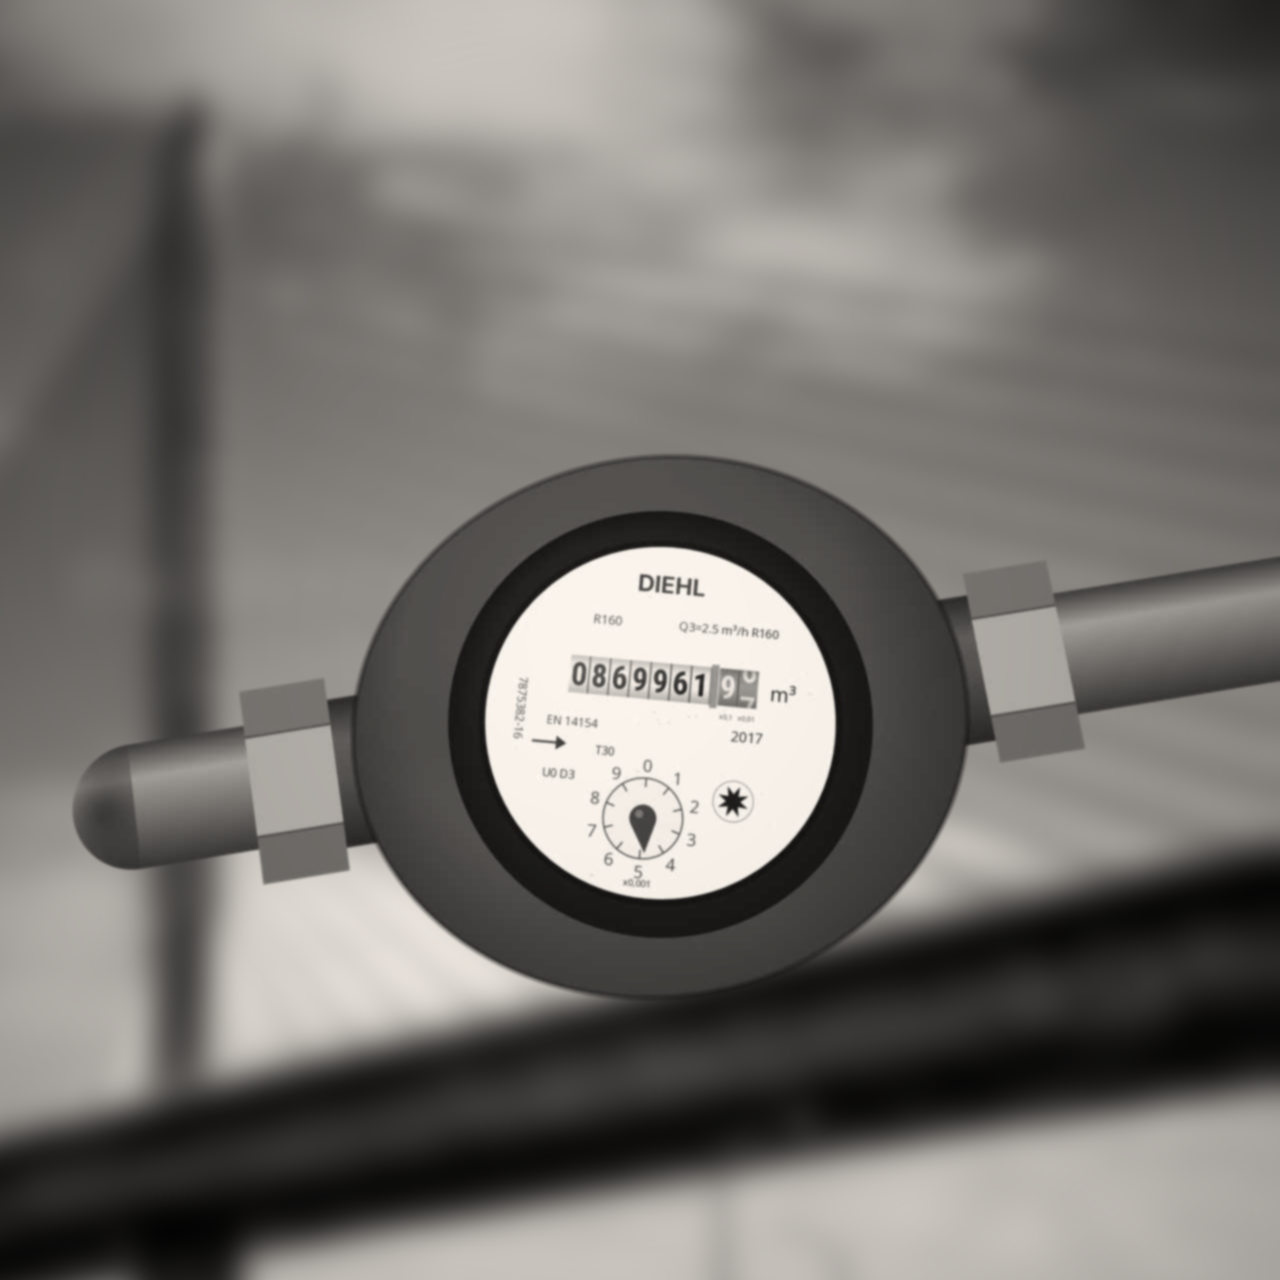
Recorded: value=869961.964 unit=m³
